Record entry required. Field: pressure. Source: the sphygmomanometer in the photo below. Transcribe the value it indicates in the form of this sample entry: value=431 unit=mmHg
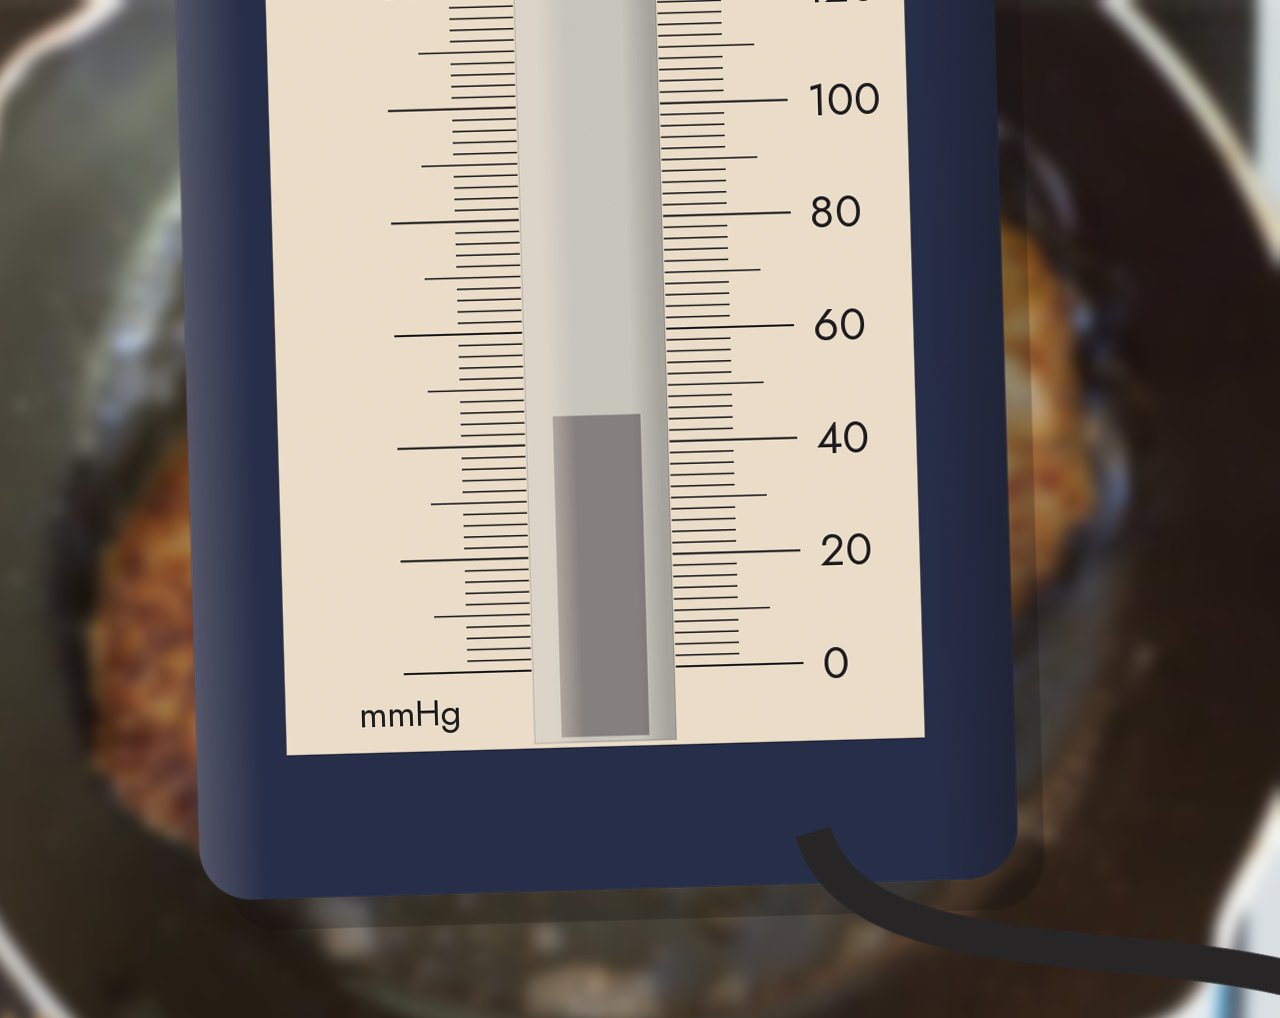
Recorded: value=45 unit=mmHg
